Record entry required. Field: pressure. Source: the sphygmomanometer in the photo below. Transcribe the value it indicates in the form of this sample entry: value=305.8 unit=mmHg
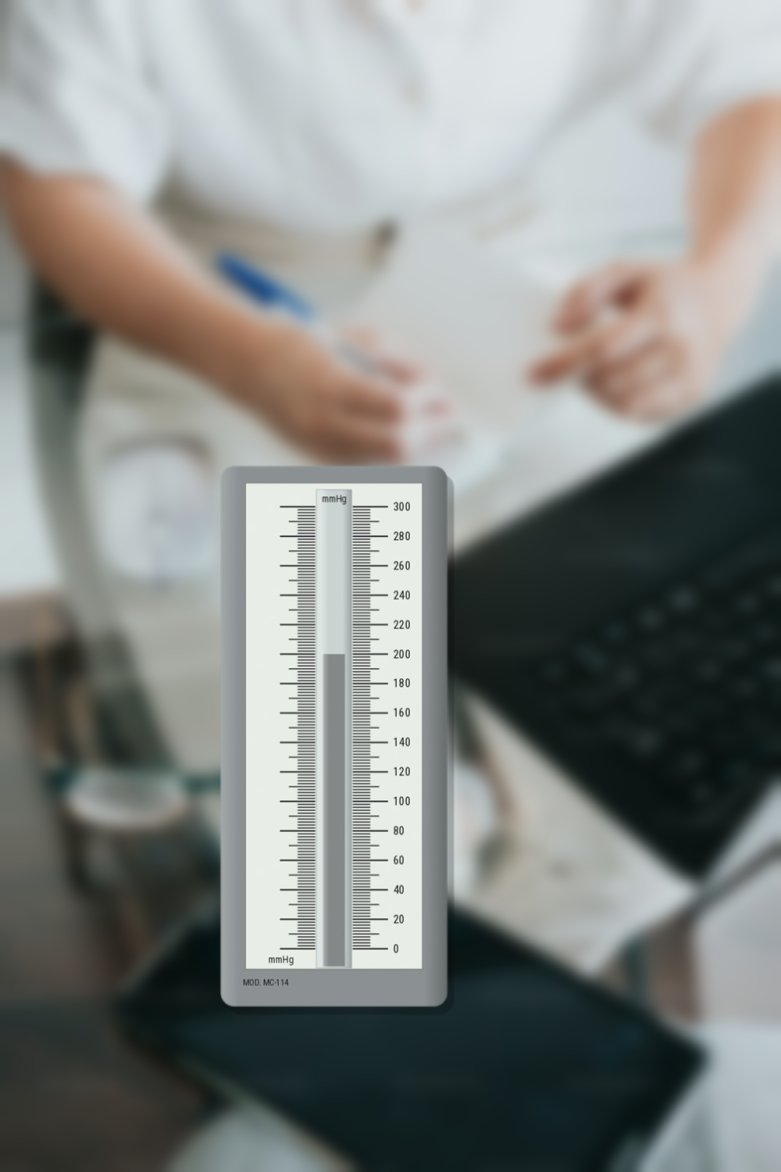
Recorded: value=200 unit=mmHg
